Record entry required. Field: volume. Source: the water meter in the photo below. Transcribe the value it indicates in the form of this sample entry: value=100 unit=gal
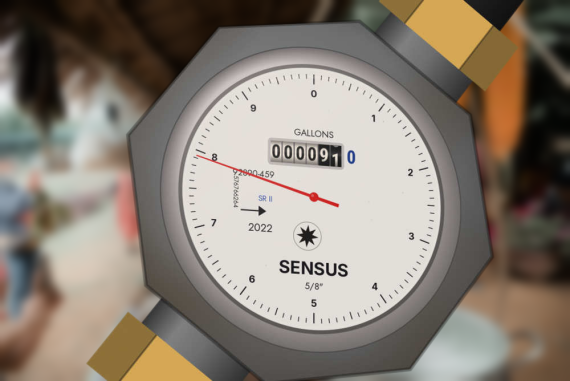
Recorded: value=907.9 unit=gal
